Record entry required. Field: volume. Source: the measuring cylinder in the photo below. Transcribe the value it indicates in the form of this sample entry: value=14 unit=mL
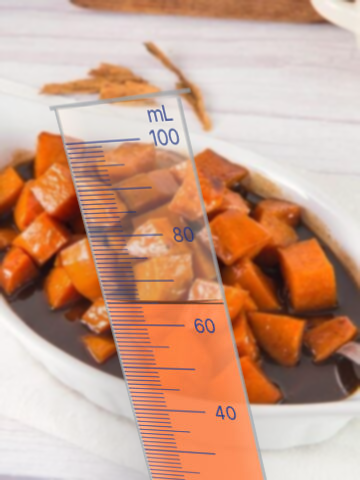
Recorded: value=65 unit=mL
